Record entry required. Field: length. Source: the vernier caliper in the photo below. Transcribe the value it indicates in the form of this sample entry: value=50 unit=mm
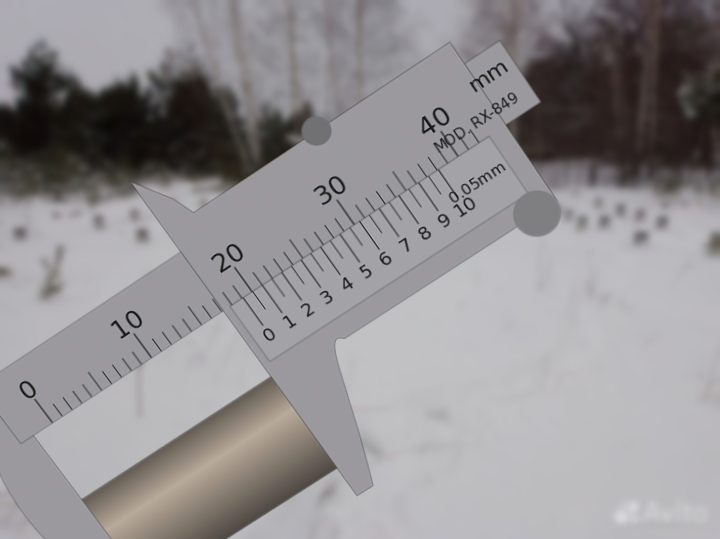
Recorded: value=19.1 unit=mm
